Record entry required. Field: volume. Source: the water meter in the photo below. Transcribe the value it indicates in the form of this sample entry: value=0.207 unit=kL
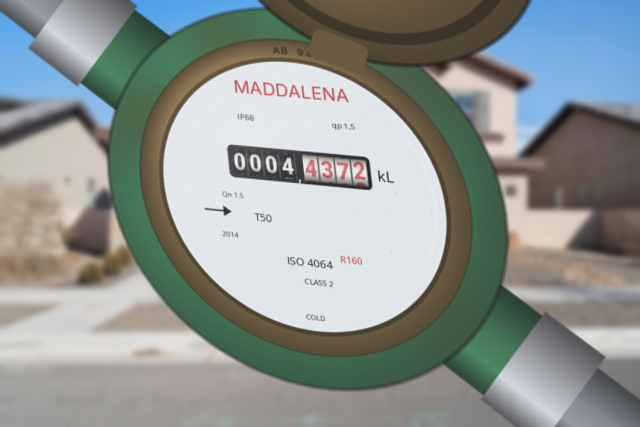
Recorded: value=4.4372 unit=kL
